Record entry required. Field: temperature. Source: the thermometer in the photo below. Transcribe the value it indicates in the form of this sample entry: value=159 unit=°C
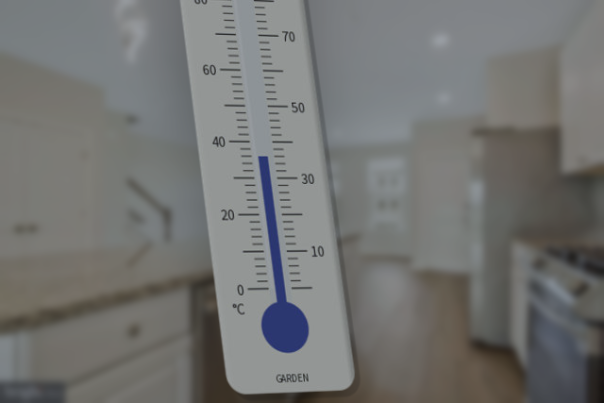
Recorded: value=36 unit=°C
